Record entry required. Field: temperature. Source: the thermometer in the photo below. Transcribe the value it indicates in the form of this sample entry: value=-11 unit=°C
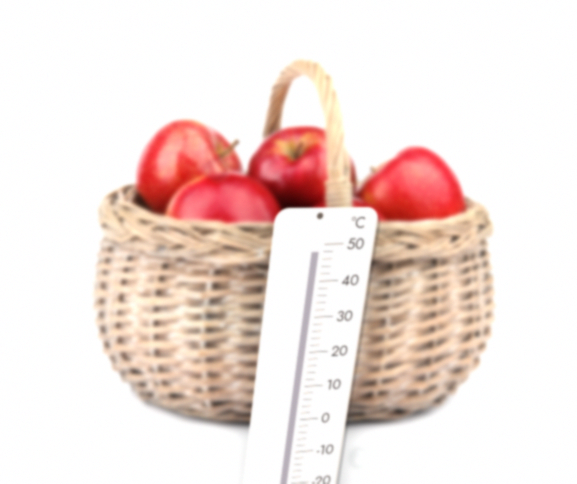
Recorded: value=48 unit=°C
